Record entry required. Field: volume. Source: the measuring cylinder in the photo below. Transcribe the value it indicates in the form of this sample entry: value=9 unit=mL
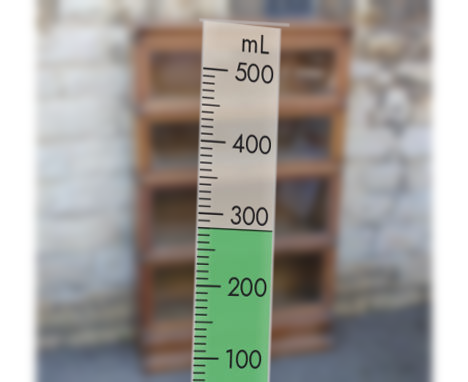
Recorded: value=280 unit=mL
